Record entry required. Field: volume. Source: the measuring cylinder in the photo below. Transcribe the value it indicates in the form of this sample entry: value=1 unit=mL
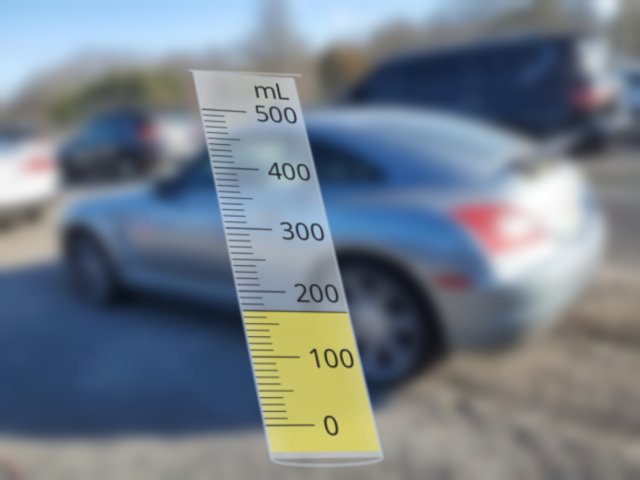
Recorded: value=170 unit=mL
